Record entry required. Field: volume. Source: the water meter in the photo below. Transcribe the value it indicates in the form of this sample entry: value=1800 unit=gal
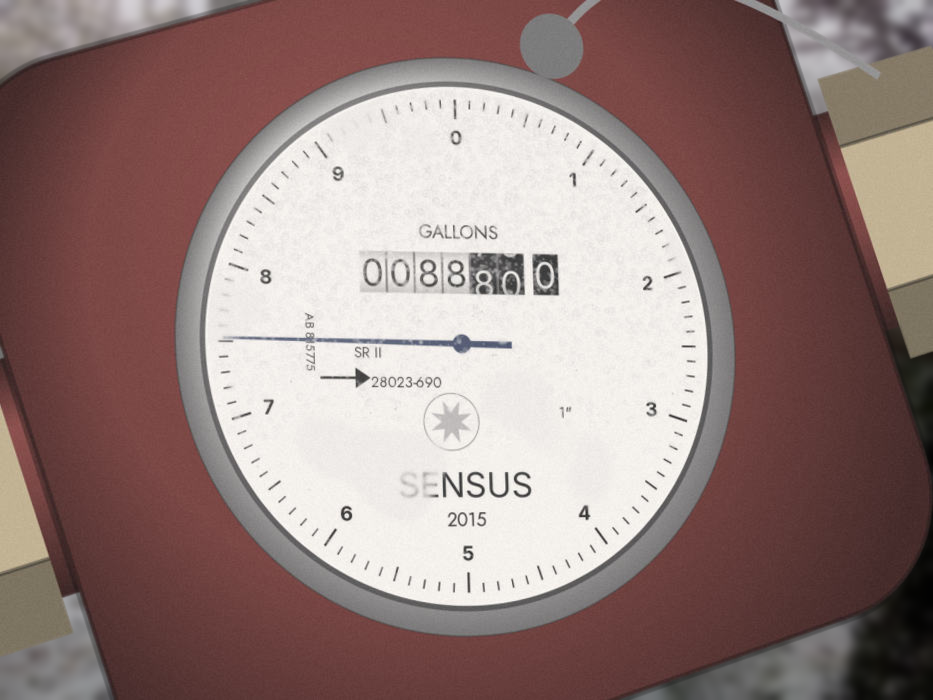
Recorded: value=88797.5 unit=gal
